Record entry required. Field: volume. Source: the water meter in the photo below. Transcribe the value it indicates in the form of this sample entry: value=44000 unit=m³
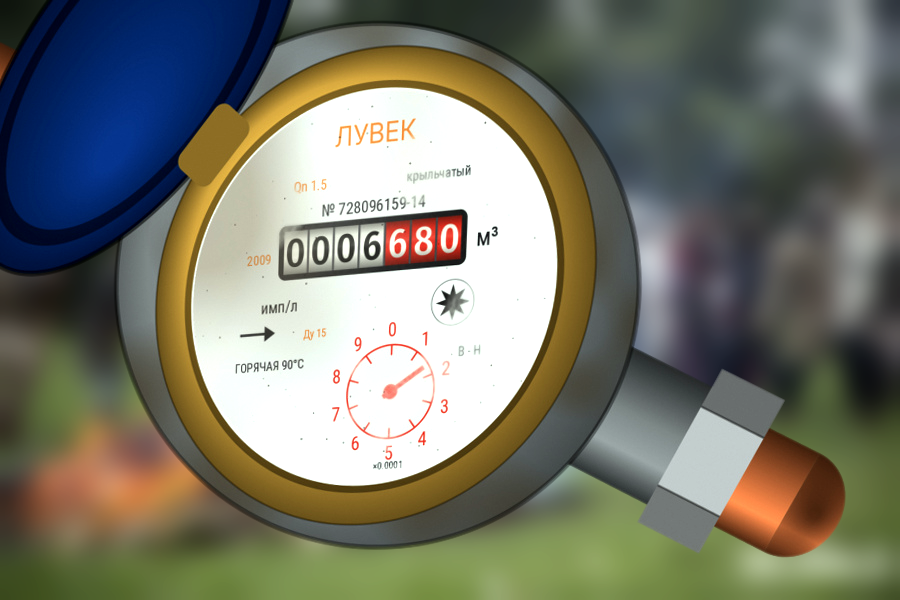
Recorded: value=6.6801 unit=m³
